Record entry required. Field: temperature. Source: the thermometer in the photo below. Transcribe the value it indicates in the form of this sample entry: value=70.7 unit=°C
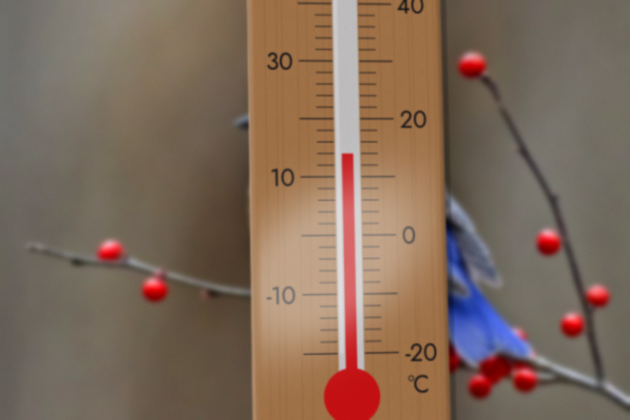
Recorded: value=14 unit=°C
